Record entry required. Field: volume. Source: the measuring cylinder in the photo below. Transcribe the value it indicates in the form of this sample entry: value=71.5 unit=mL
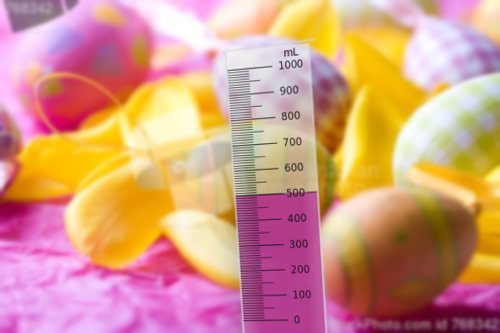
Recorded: value=500 unit=mL
